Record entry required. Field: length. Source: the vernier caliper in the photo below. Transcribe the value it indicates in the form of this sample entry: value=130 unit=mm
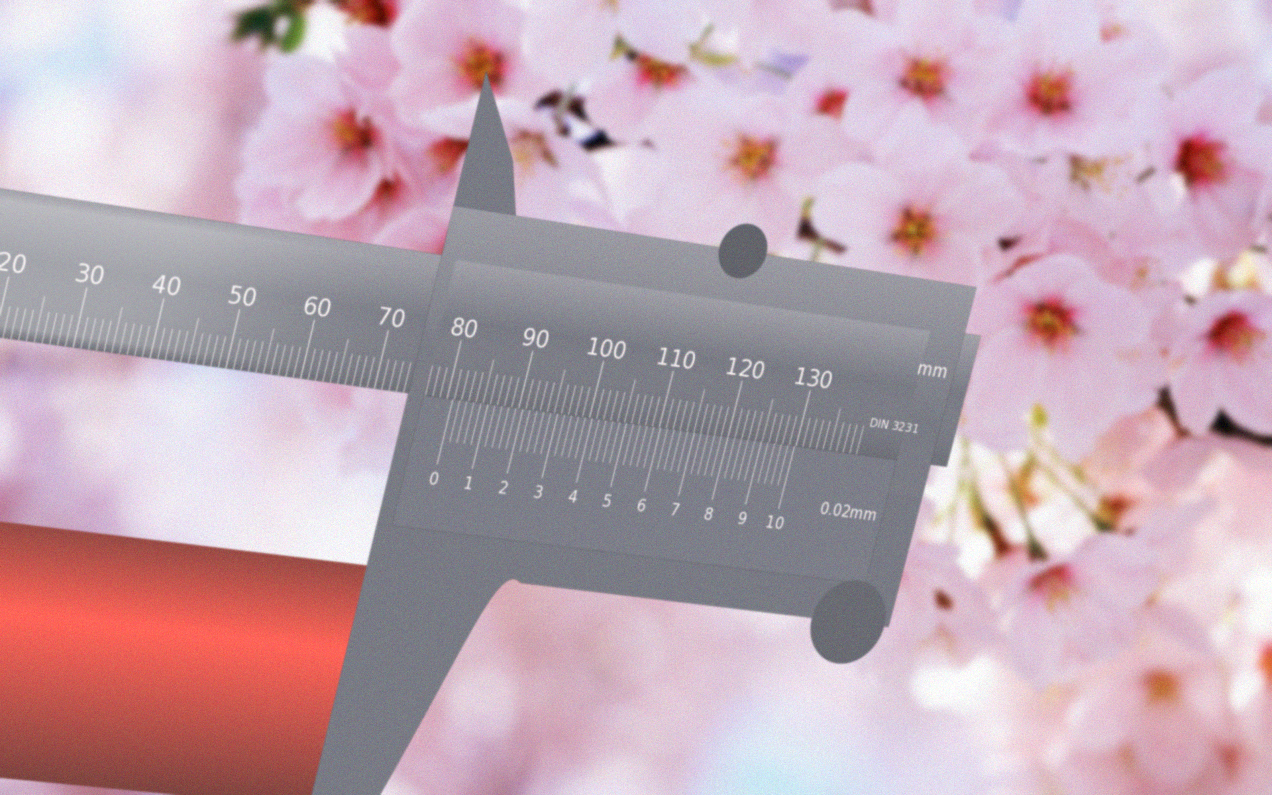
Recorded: value=80.8 unit=mm
